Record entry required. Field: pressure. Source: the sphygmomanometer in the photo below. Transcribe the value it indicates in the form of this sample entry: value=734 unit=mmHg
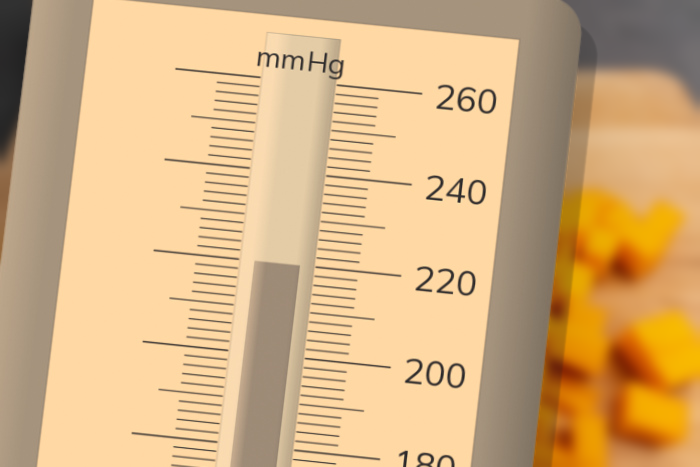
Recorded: value=220 unit=mmHg
